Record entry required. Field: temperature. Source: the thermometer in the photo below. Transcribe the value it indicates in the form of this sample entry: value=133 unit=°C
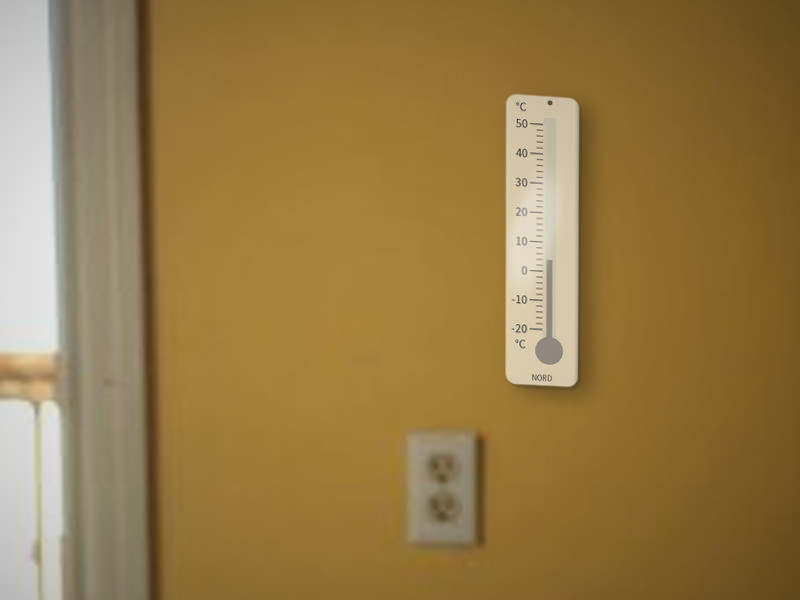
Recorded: value=4 unit=°C
